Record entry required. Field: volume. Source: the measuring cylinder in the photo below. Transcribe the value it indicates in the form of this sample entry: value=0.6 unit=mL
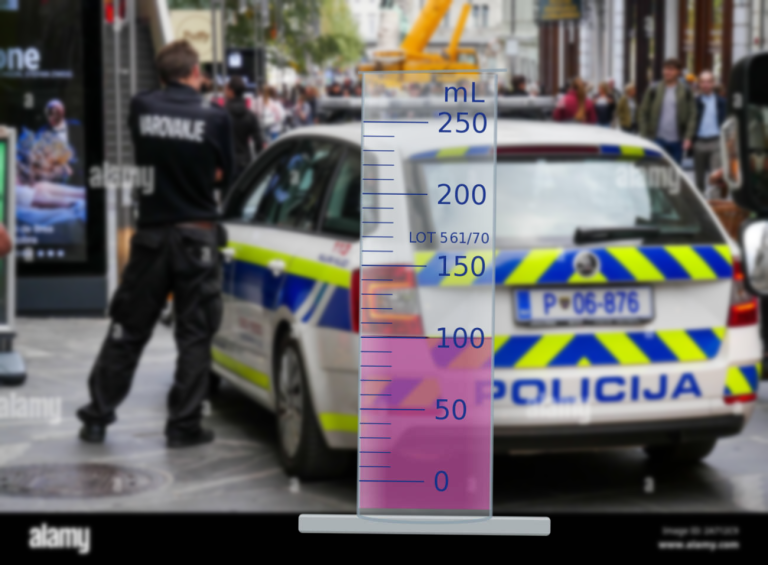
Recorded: value=100 unit=mL
